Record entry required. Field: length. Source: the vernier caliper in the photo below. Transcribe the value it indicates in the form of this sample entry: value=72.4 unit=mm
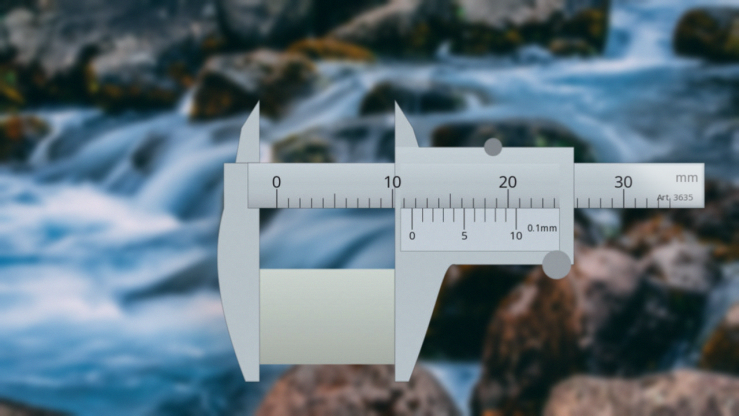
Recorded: value=11.7 unit=mm
